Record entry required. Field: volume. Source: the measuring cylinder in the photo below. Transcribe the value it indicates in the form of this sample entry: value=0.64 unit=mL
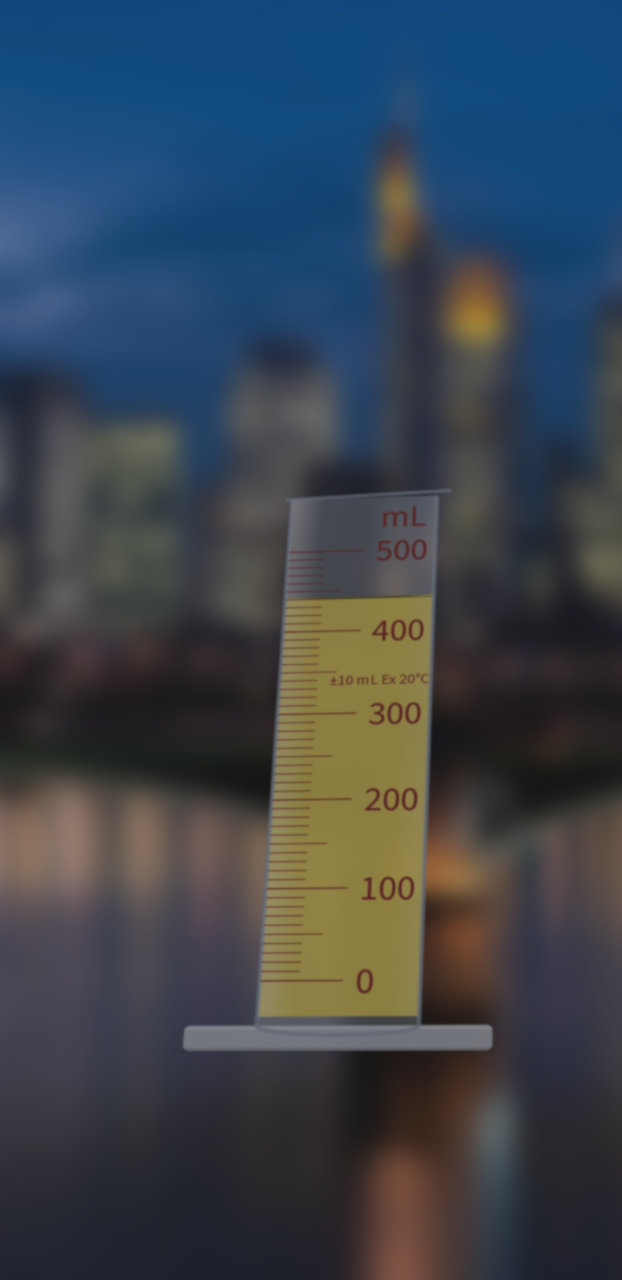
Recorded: value=440 unit=mL
